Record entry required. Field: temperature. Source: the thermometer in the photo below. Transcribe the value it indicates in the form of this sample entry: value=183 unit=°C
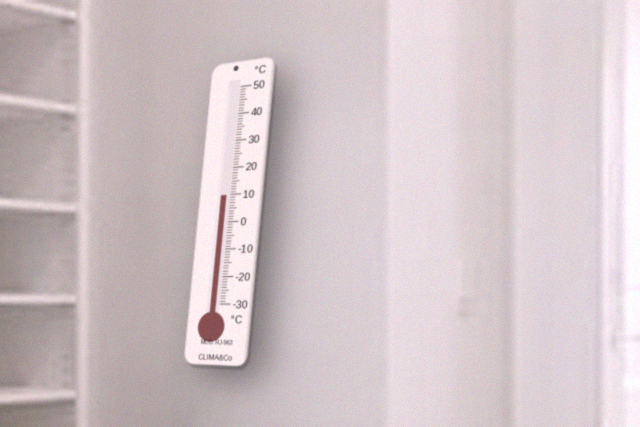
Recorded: value=10 unit=°C
